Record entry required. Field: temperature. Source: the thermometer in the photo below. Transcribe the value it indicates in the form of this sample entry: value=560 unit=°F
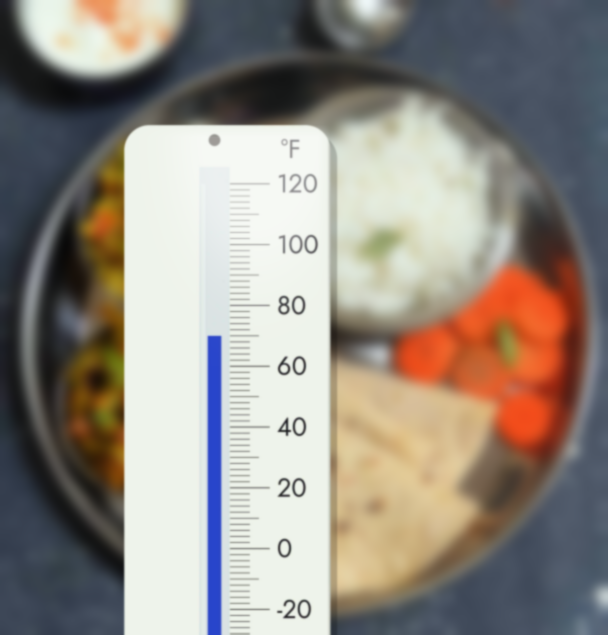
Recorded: value=70 unit=°F
